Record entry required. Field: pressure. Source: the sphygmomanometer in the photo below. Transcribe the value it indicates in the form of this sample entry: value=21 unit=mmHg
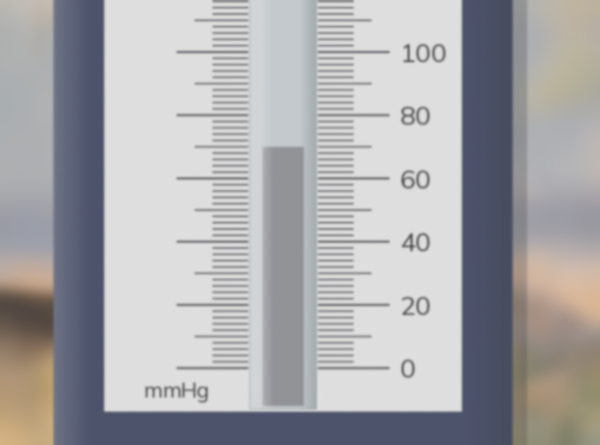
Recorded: value=70 unit=mmHg
